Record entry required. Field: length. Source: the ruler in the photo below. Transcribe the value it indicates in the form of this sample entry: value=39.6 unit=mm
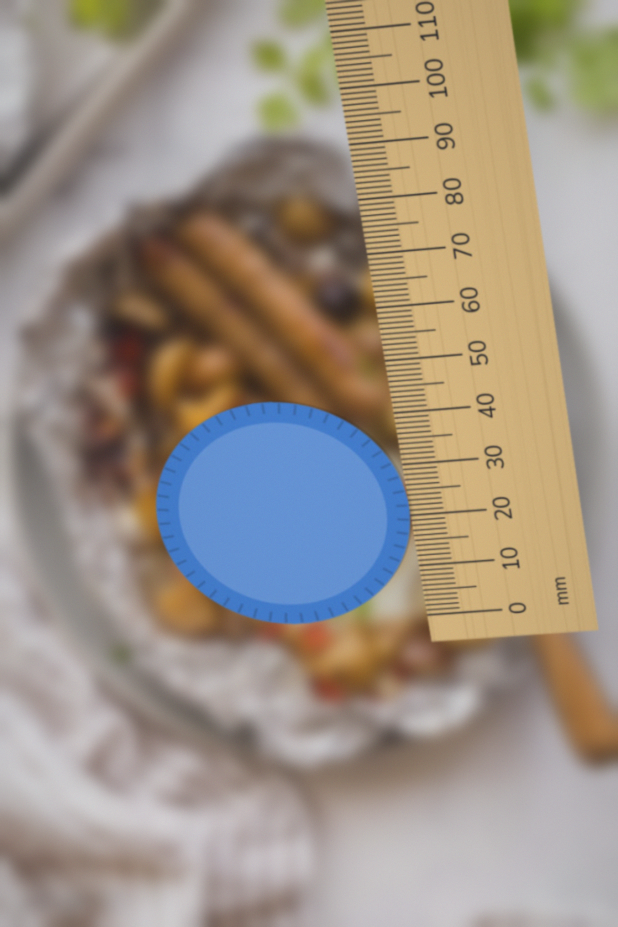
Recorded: value=44 unit=mm
